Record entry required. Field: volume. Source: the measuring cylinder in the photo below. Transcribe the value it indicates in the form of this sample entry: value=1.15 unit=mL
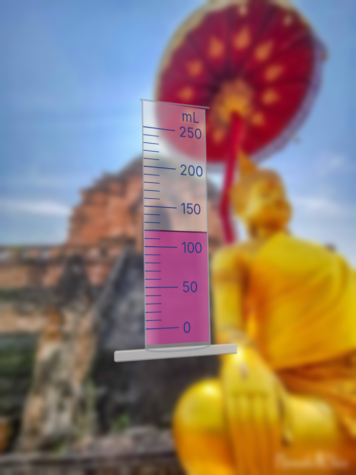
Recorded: value=120 unit=mL
